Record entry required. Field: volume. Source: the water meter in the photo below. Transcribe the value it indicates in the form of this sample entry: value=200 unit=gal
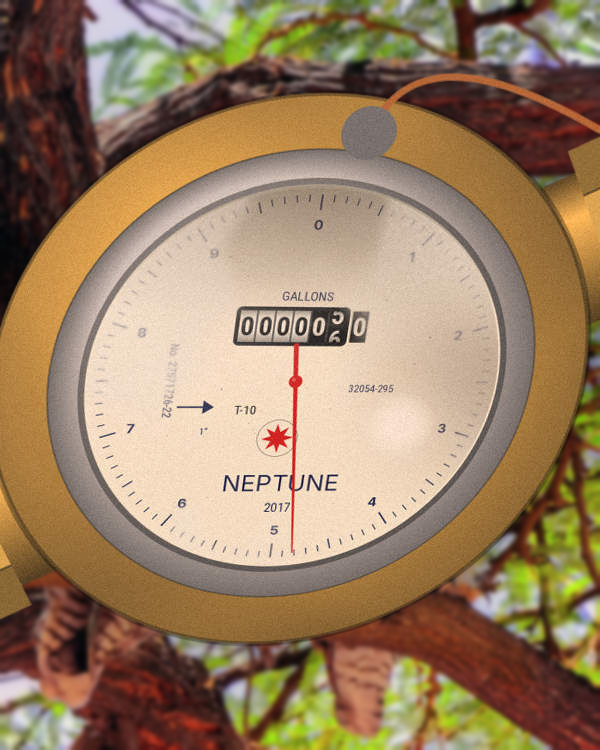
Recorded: value=54.8 unit=gal
